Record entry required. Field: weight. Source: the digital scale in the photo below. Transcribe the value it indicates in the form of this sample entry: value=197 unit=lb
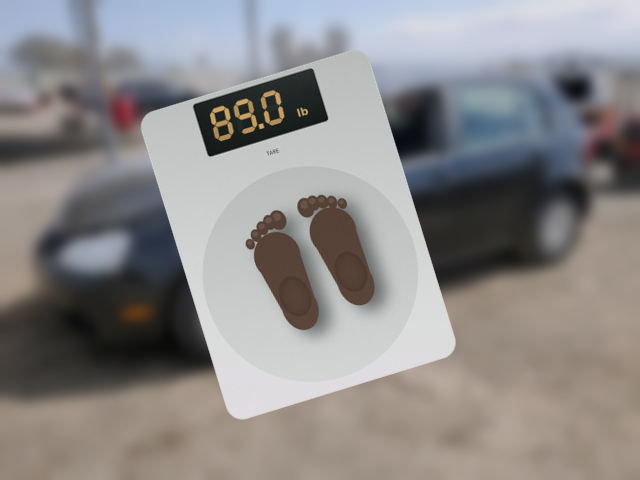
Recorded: value=89.0 unit=lb
